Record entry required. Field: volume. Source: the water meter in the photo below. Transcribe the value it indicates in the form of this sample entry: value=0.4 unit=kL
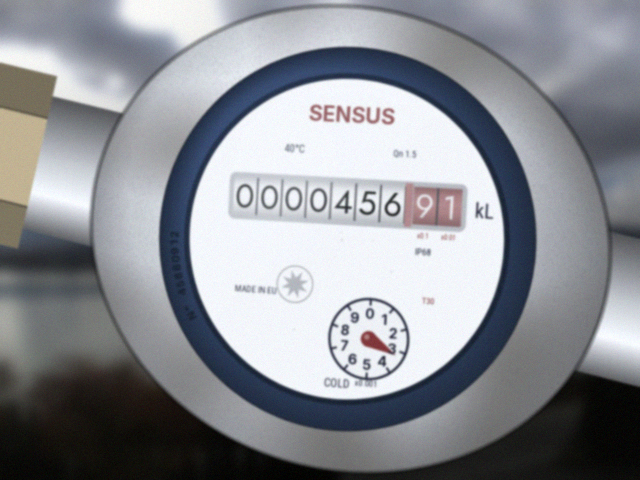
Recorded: value=456.913 unit=kL
